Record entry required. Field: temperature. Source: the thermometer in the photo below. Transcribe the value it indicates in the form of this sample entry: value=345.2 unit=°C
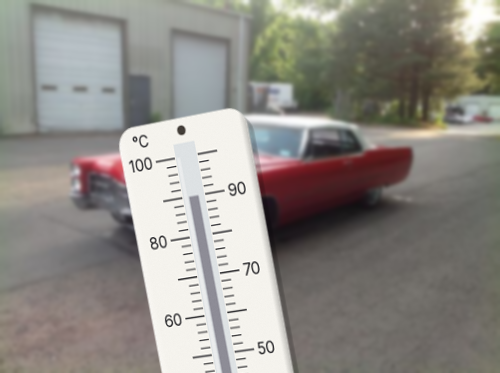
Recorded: value=90 unit=°C
